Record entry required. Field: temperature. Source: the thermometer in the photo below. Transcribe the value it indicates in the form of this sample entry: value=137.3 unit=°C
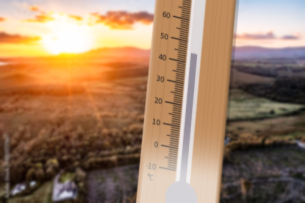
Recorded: value=45 unit=°C
